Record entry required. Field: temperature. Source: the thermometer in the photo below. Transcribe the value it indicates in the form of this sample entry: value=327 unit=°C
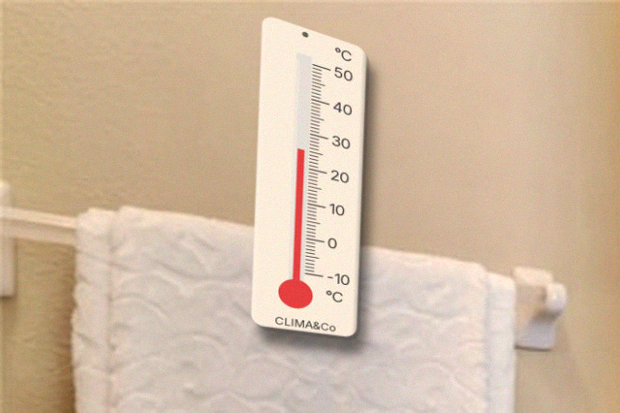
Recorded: value=25 unit=°C
